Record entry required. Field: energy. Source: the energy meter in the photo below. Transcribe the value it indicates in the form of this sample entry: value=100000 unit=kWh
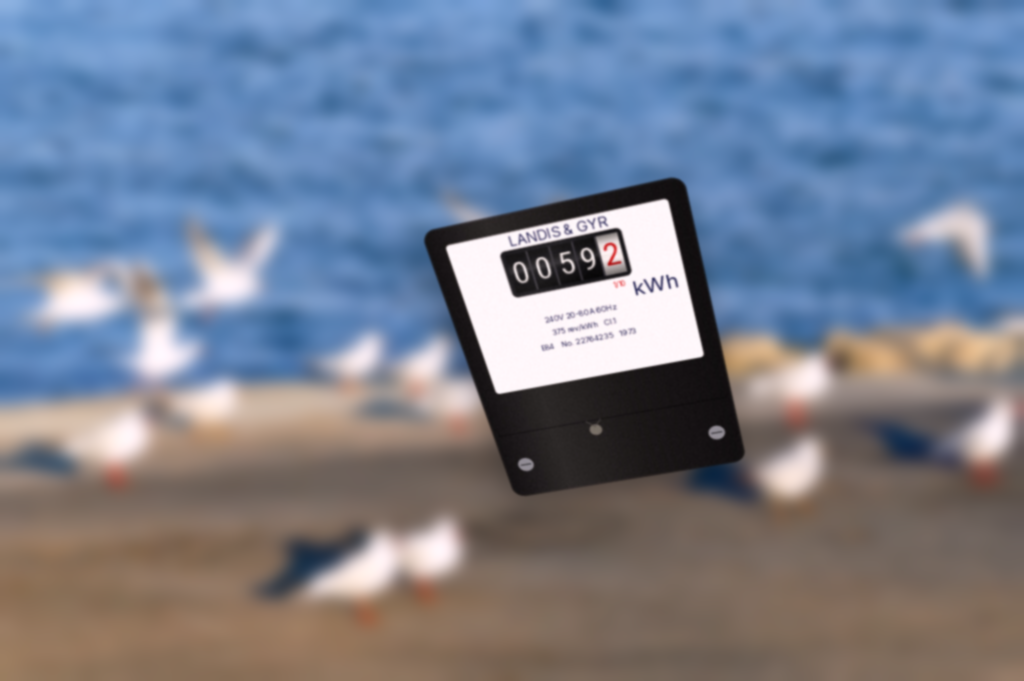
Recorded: value=59.2 unit=kWh
